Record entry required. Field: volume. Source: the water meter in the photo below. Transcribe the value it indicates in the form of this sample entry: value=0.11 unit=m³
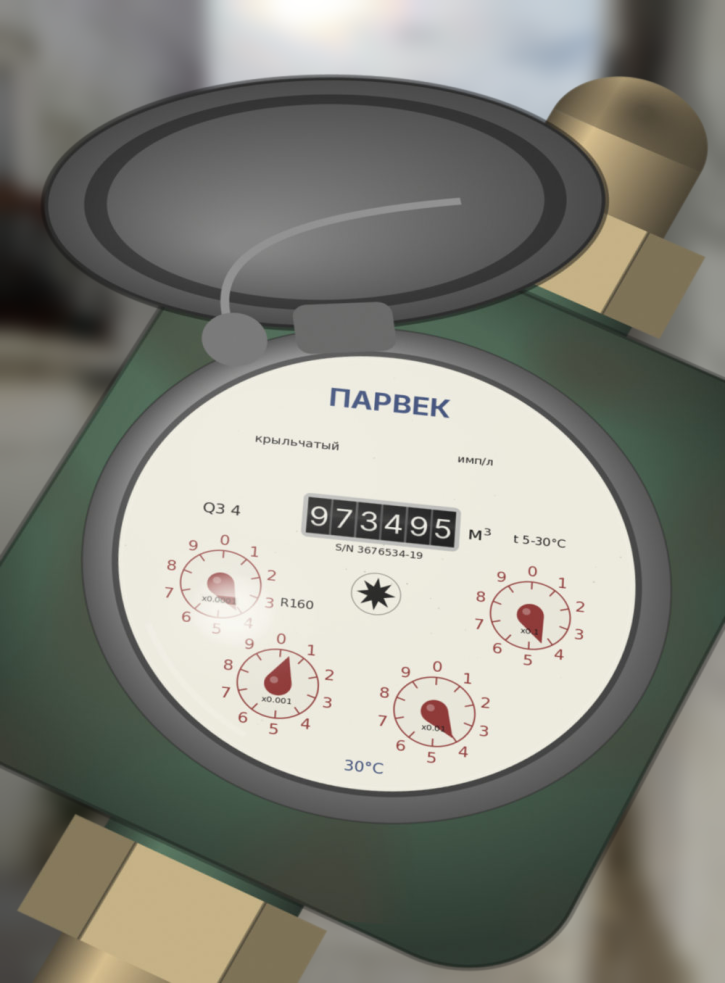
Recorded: value=973495.4404 unit=m³
